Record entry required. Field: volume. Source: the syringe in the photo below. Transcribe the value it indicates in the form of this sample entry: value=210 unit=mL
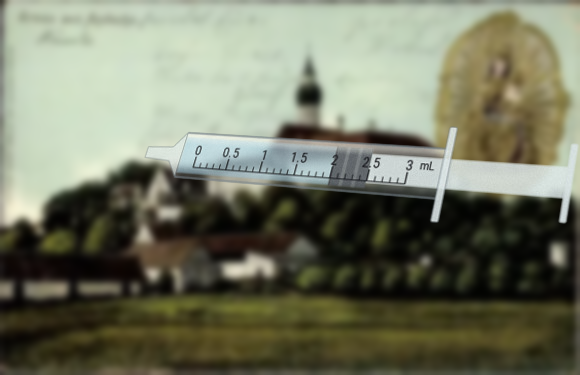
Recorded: value=2 unit=mL
